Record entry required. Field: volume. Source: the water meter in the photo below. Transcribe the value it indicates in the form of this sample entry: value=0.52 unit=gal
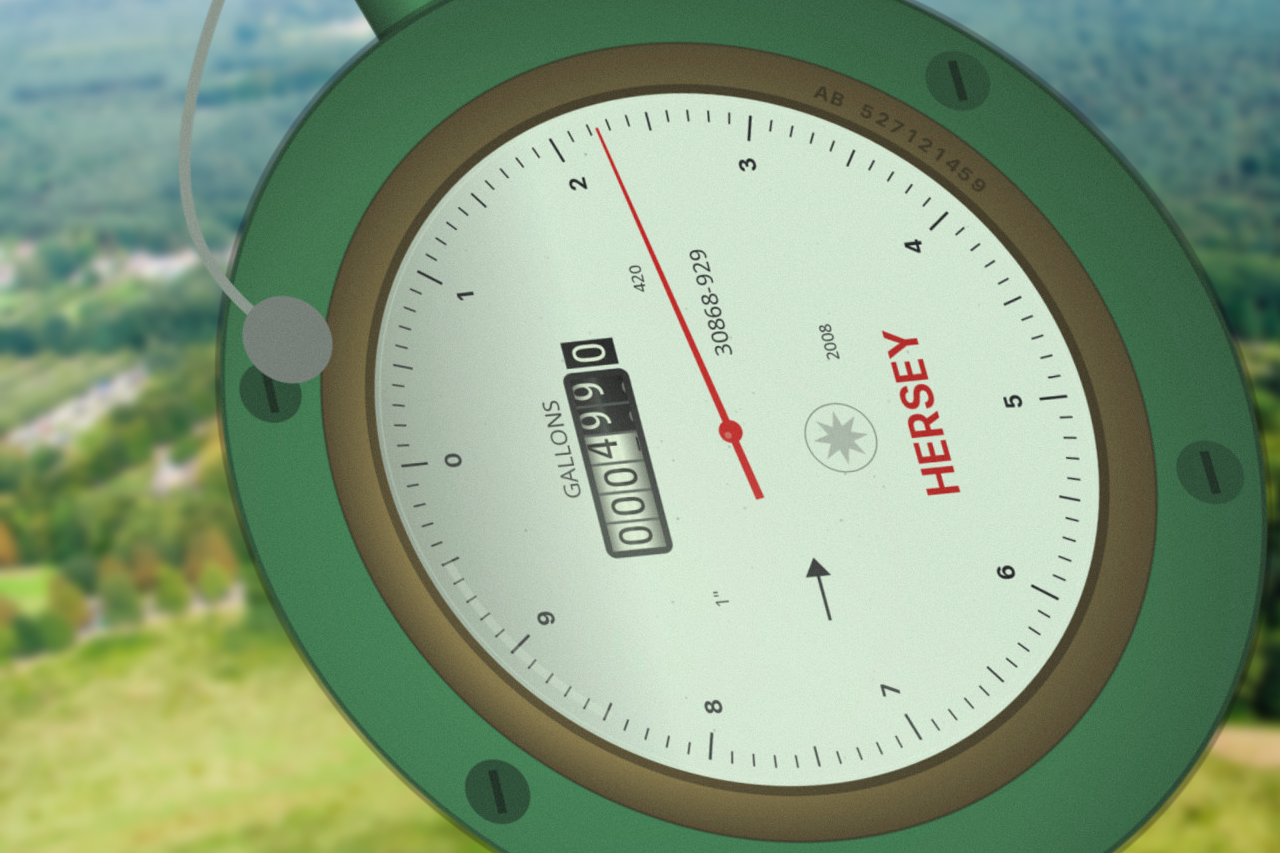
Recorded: value=4992.2 unit=gal
